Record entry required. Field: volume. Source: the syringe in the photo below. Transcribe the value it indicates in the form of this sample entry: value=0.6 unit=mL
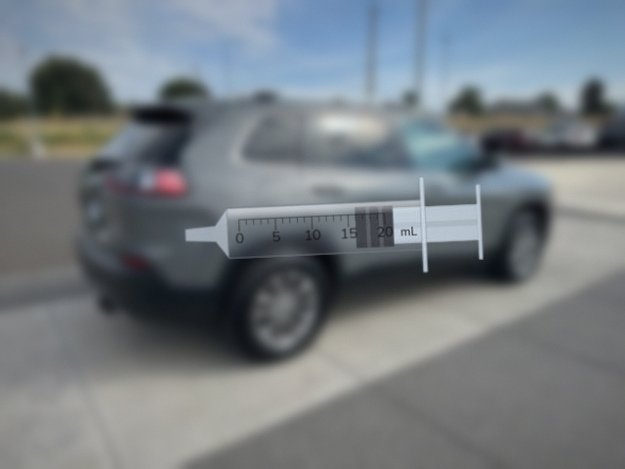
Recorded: value=16 unit=mL
